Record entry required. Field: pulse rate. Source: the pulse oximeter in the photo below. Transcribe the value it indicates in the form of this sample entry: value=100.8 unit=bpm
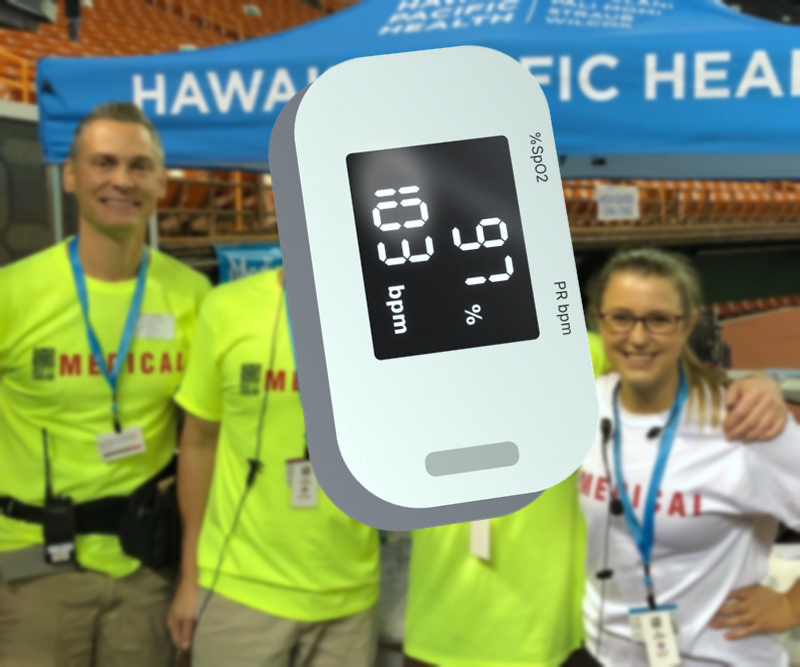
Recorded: value=103 unit=bpm
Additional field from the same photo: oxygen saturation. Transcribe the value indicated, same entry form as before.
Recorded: value=97 unit=%
